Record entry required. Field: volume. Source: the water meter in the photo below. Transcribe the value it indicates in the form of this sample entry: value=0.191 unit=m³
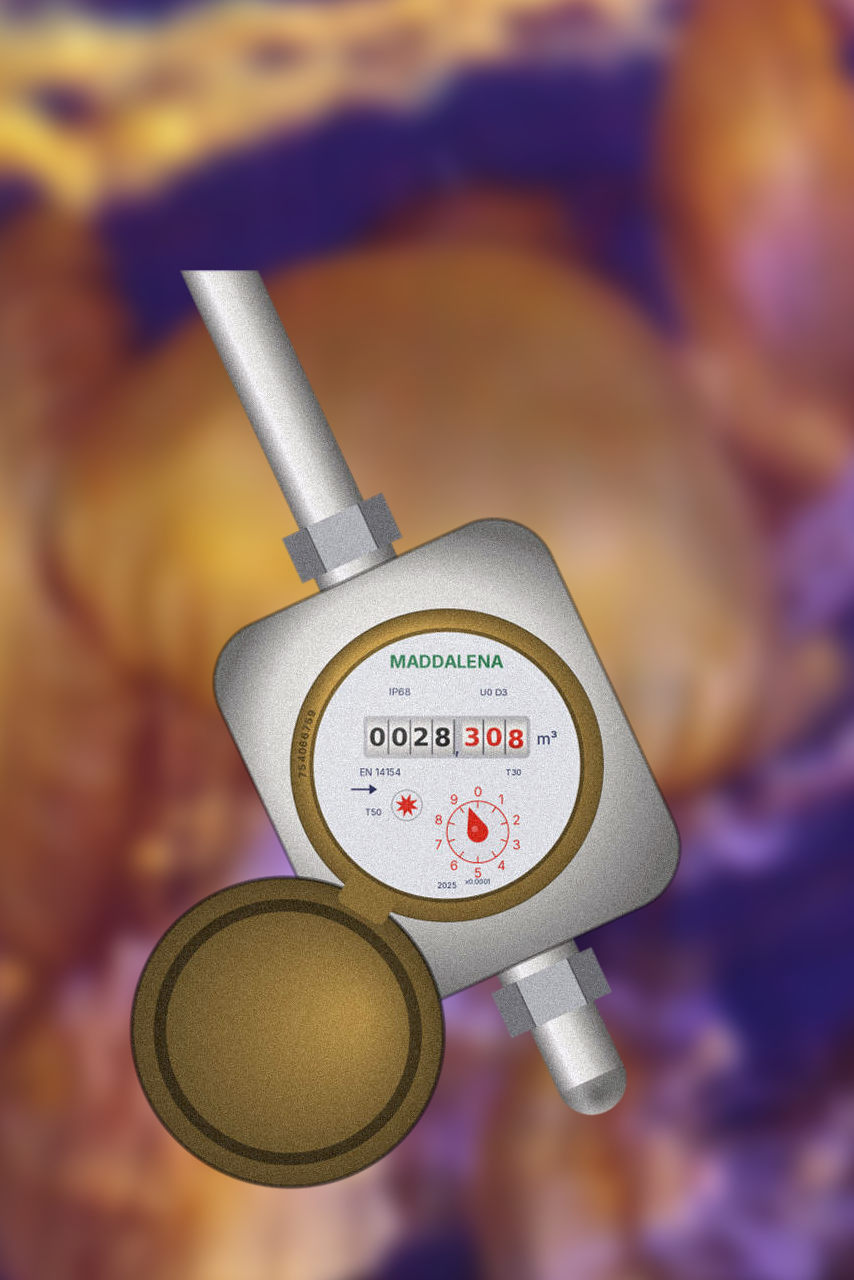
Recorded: value=28.3079 unit=m³
